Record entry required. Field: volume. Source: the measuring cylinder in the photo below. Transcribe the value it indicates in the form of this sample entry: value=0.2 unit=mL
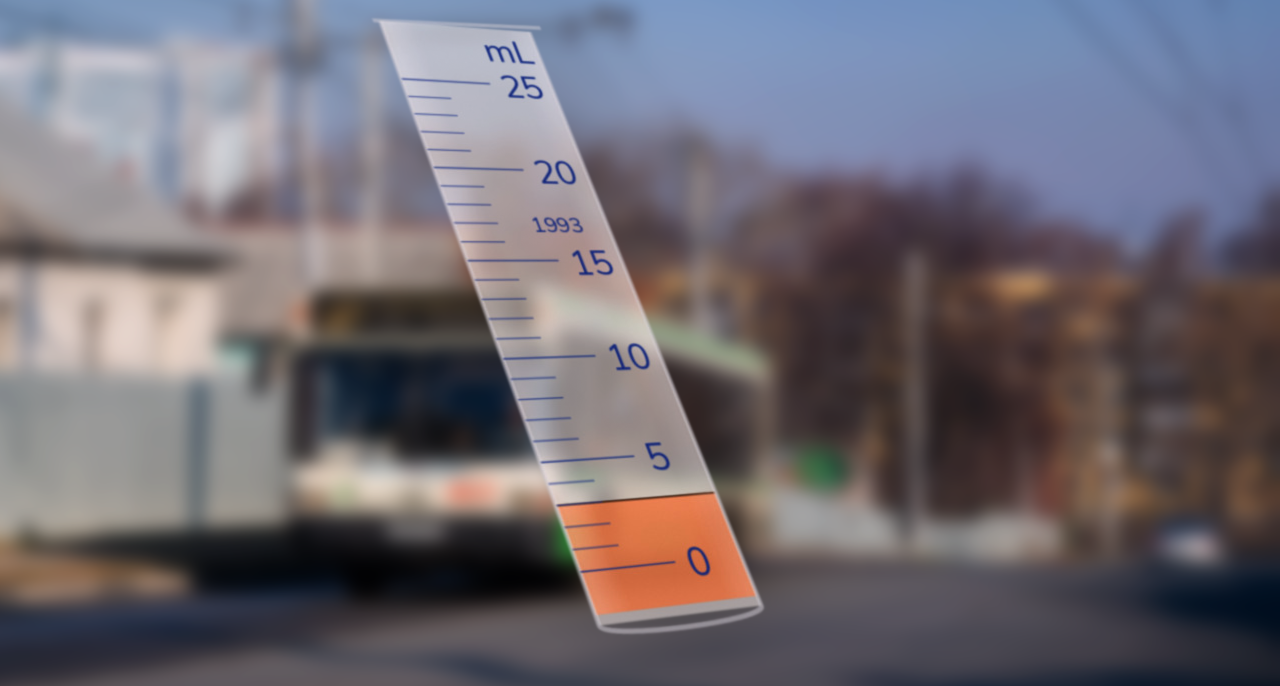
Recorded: value=3 unit=mL
